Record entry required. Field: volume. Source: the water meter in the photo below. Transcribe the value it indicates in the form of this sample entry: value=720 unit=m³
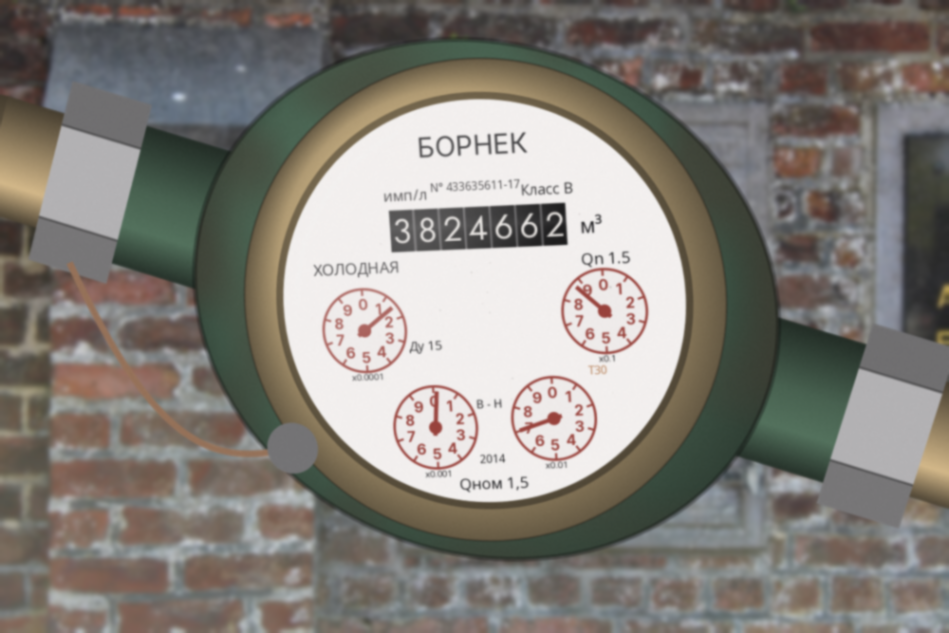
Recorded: value=3824662.8701 unit=m³
